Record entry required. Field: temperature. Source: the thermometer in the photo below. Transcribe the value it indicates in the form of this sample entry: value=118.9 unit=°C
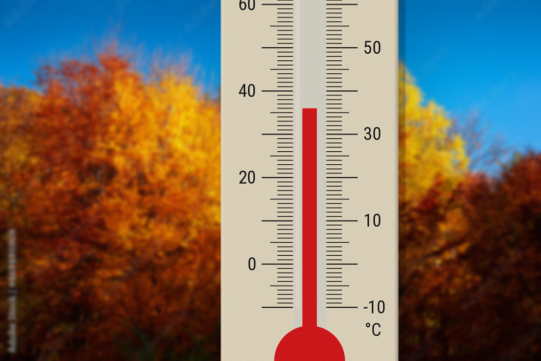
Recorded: value=36 unit=°C
